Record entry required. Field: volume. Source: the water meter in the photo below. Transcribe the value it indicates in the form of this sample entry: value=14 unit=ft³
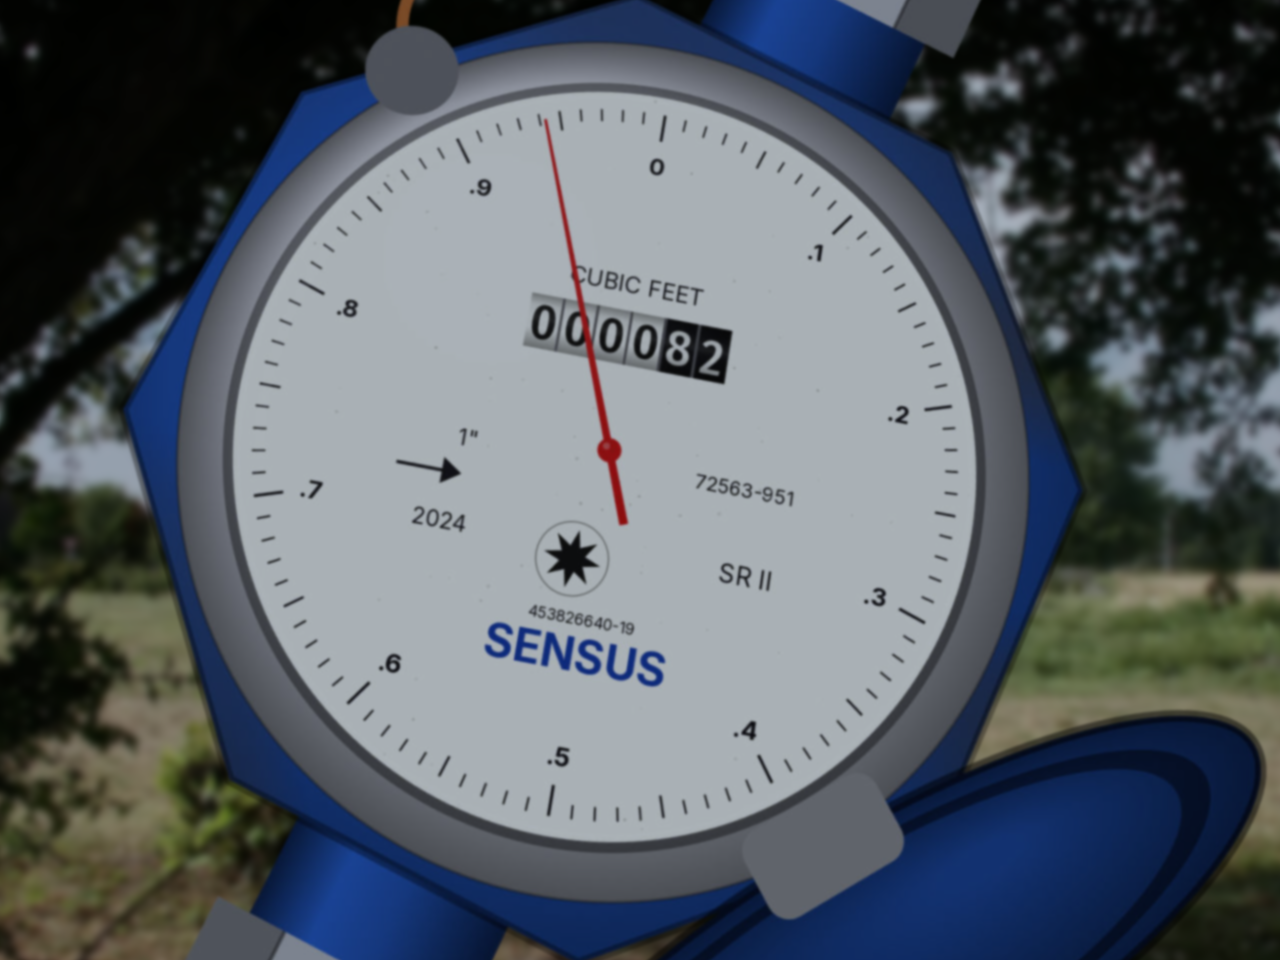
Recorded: value=81.94 unit=ft³
